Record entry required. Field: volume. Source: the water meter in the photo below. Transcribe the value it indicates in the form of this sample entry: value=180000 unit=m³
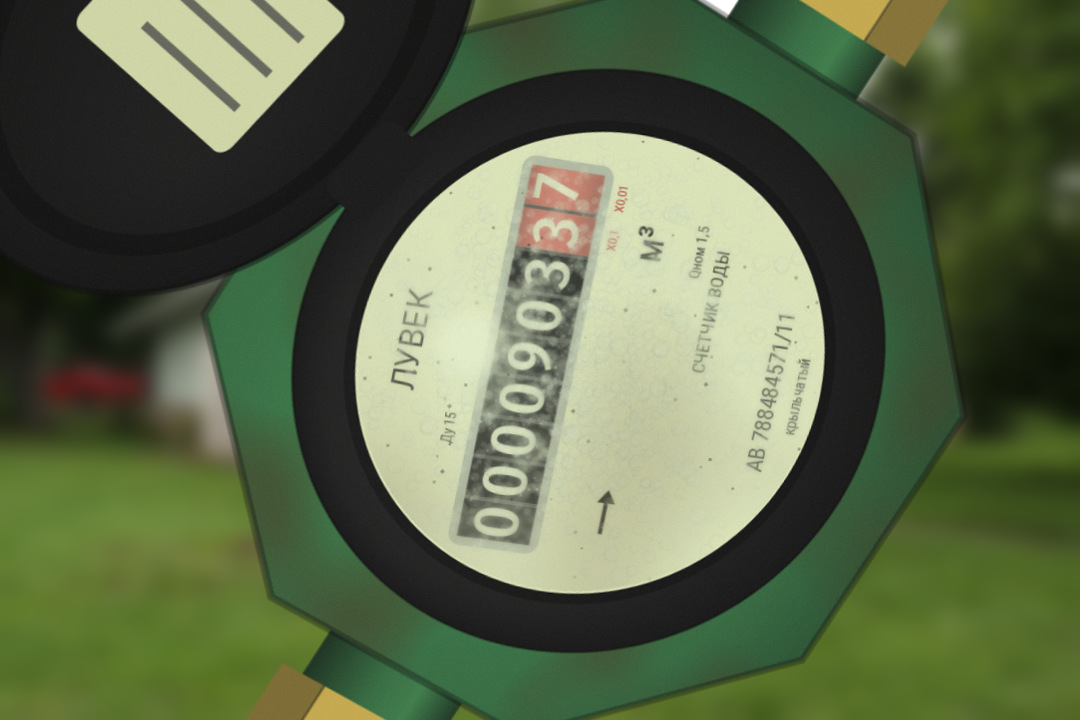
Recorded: value=903.37 unit=m³
